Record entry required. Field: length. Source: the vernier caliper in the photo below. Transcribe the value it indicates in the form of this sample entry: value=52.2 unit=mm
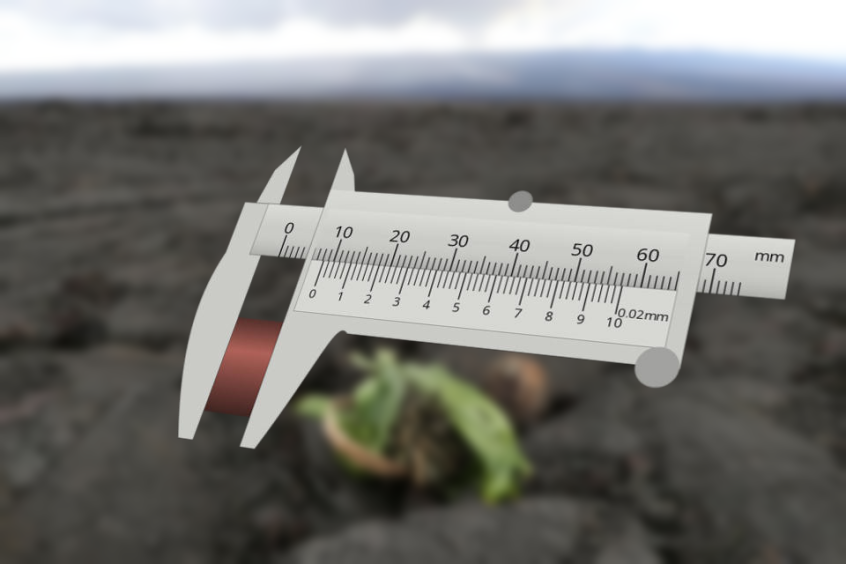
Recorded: value=8.2 unit=mm
